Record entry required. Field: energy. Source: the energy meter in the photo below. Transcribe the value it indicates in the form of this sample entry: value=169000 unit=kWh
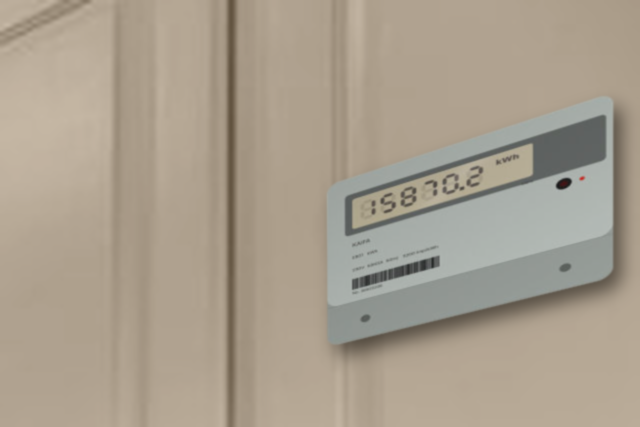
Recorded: value=15870.2 unit=kWh
